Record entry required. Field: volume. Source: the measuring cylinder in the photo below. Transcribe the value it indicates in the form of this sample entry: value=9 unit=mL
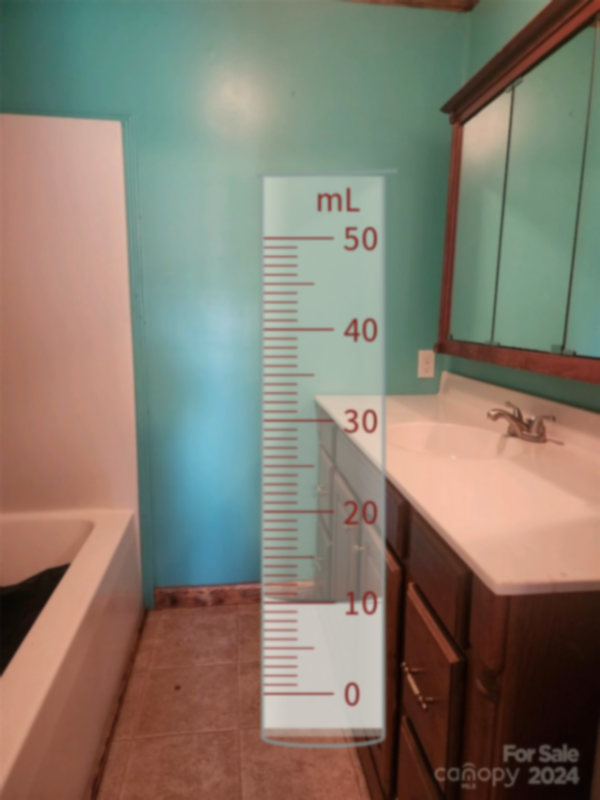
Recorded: value=10 unit=mL
